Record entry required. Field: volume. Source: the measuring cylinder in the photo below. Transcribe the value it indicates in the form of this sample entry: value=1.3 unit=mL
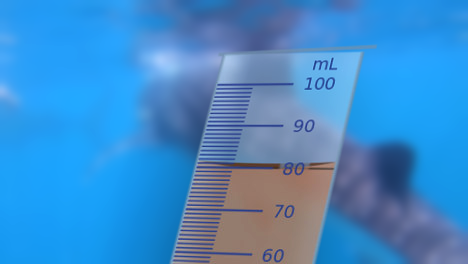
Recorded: value=80 unit=mL
